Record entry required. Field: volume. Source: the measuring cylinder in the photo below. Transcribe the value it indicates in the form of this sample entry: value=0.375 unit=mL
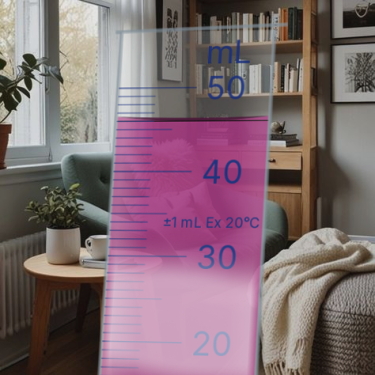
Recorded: value=46 unit=mL
